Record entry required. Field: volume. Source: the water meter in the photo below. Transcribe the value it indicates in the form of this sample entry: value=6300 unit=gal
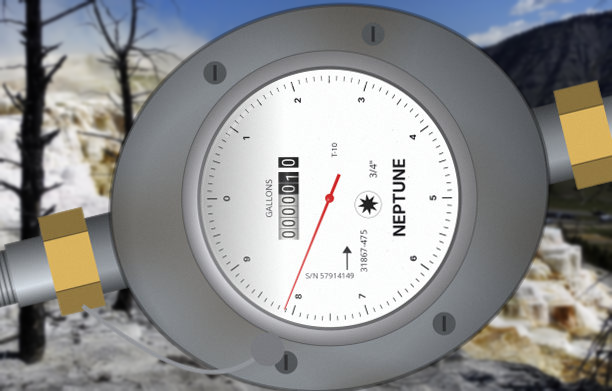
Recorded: value=8.1 unit=gal
